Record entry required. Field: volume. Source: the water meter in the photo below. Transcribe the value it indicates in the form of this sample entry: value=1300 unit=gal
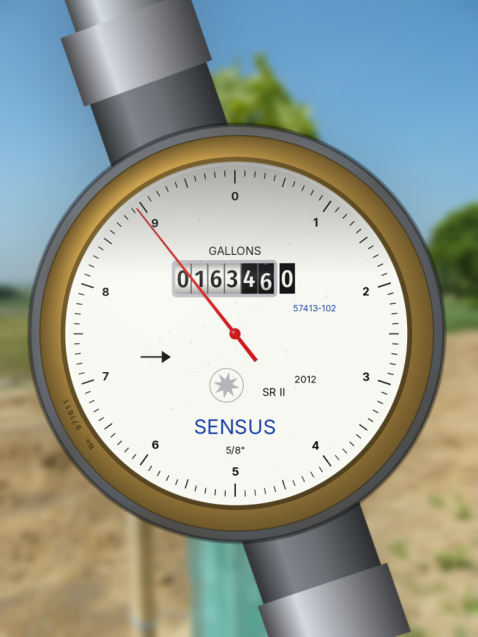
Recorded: value=163458.9 unit=gal
